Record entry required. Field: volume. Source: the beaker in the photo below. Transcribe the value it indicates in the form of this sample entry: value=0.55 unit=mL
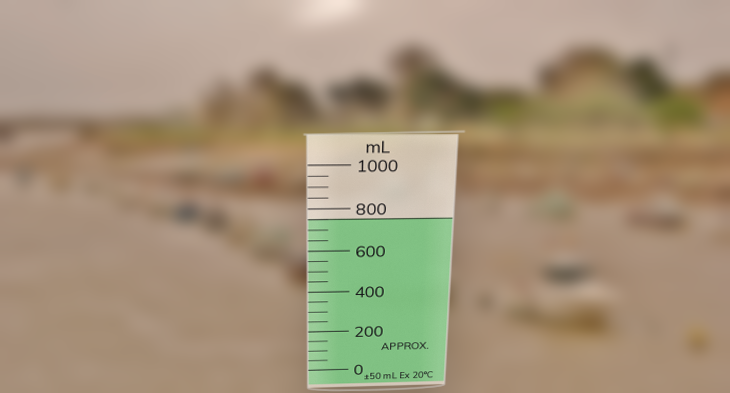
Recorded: value=750 unit=mL
